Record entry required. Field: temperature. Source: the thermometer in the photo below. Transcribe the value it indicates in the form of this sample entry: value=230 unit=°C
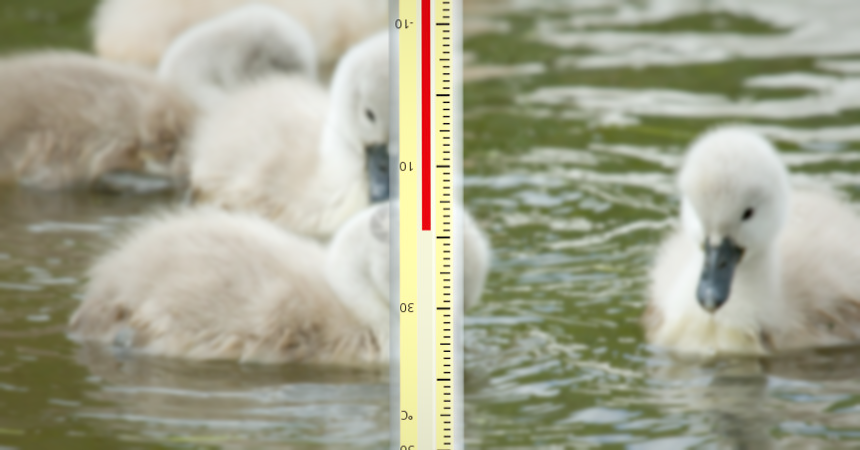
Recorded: value=19 unit=°C
